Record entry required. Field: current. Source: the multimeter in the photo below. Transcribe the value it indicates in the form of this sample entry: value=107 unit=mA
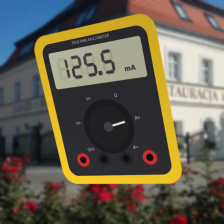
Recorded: value=125.5 unit=mA
